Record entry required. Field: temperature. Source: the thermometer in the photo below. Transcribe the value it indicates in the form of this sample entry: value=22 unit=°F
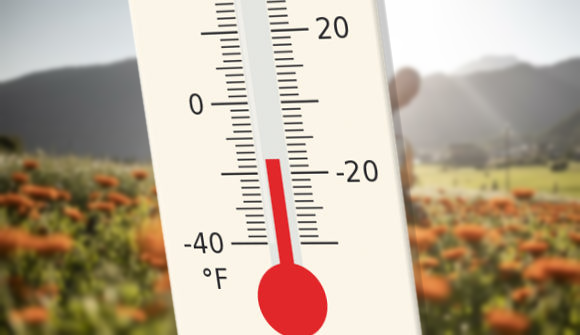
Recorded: value=-16 unit=°F
